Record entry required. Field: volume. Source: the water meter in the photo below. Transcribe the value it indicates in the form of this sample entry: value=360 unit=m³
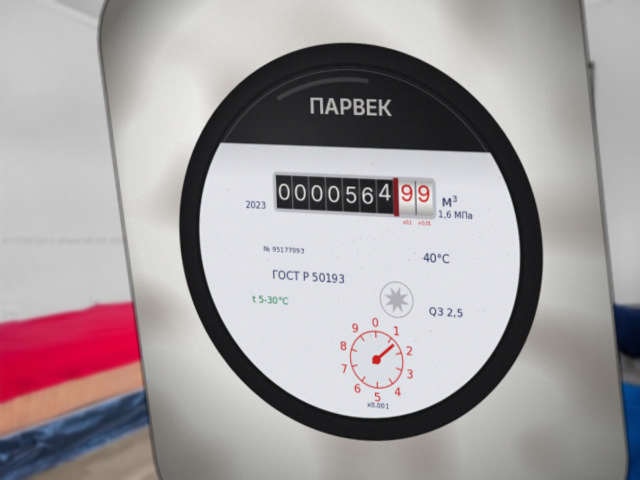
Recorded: value=564.991 unit=m³
